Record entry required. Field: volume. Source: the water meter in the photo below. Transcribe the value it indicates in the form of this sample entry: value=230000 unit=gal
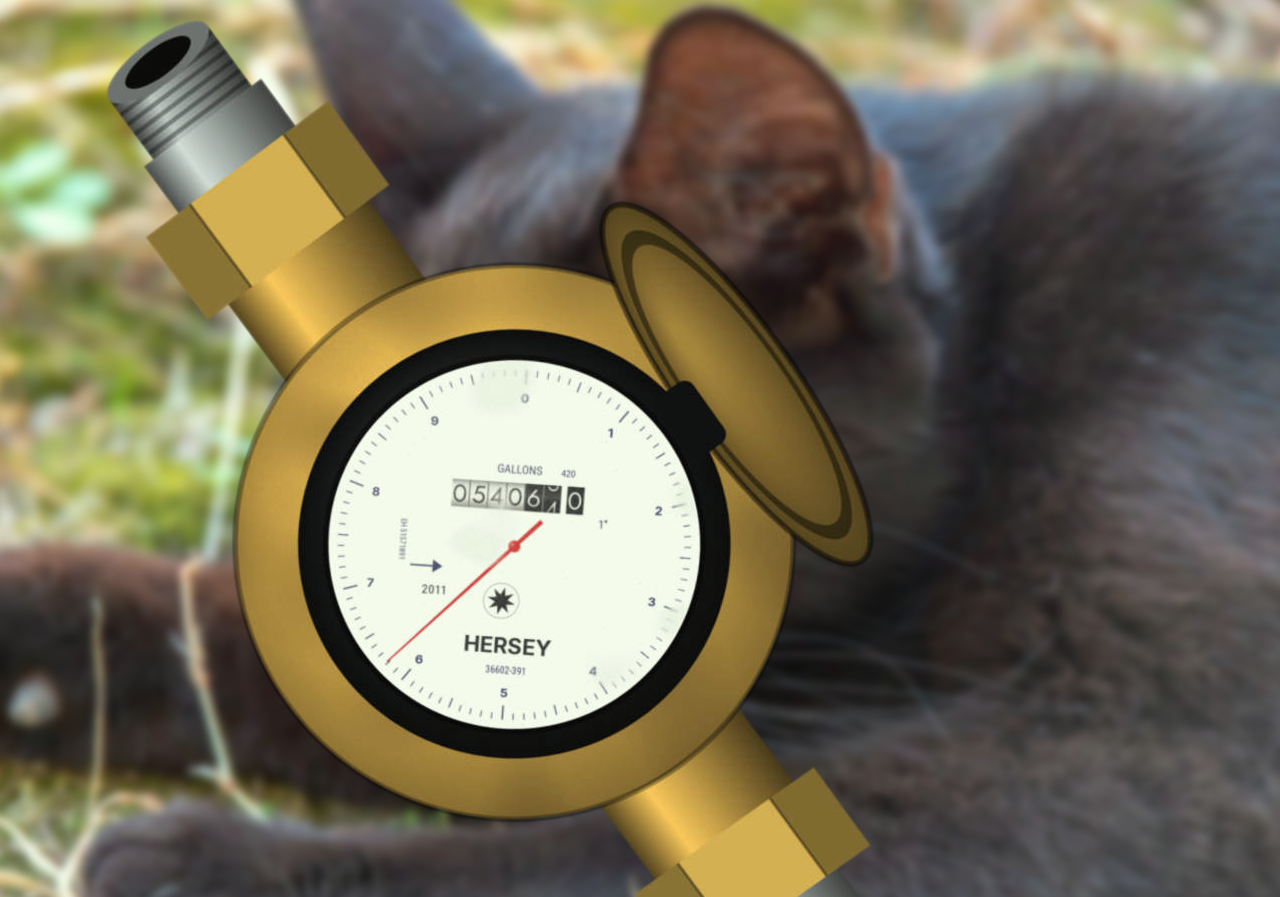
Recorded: value=540636.2 unit=gal
